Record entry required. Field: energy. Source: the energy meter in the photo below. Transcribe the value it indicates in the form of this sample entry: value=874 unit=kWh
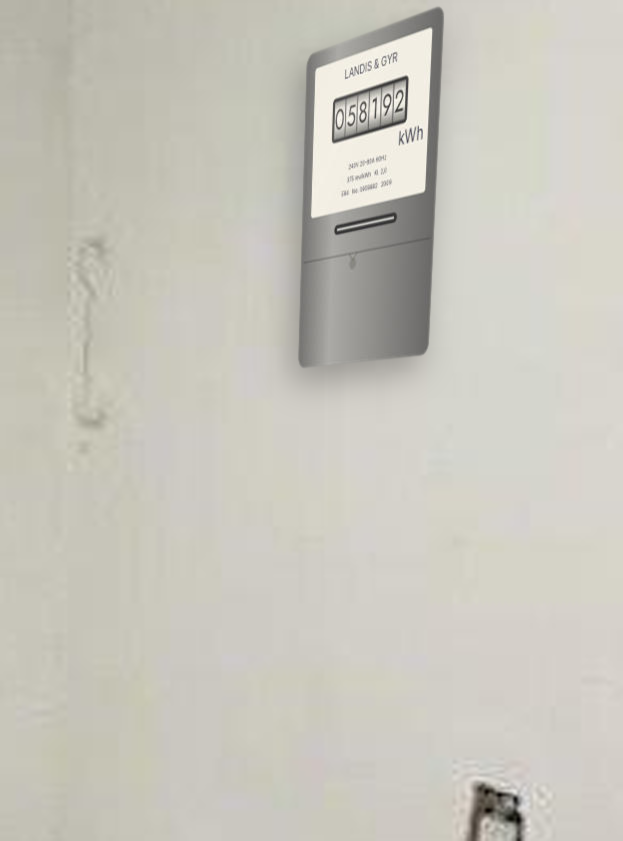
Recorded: value=58192 unit=kWh
